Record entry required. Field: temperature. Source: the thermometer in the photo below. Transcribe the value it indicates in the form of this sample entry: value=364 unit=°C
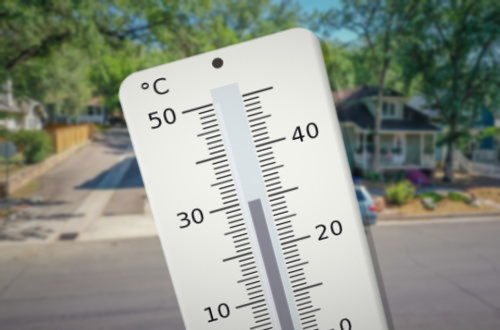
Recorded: value=30 unit=°C
